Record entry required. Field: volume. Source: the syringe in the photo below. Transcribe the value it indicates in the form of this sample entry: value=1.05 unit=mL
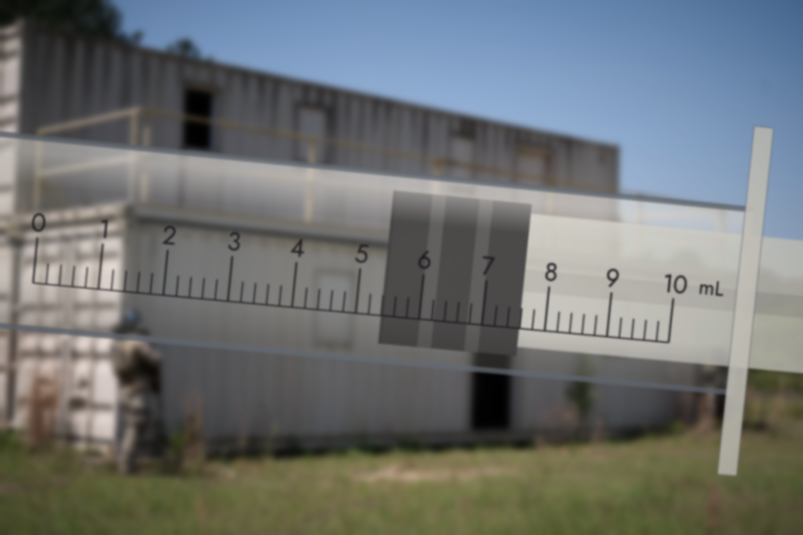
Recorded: value=5.4 unit=mL
